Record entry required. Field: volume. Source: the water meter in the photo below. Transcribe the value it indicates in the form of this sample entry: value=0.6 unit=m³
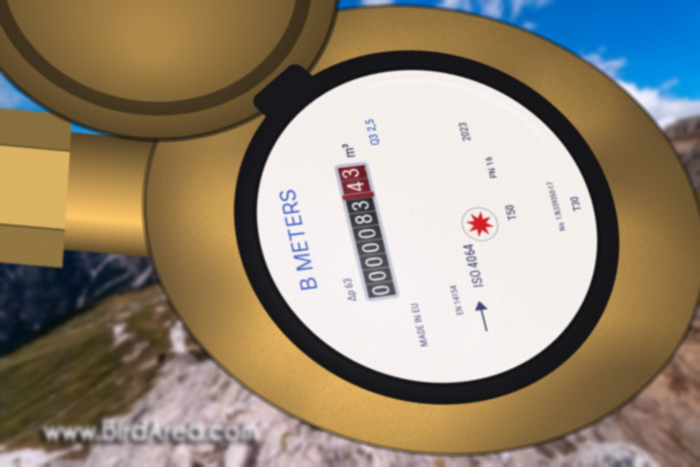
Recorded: value=83.43 unit=m³
